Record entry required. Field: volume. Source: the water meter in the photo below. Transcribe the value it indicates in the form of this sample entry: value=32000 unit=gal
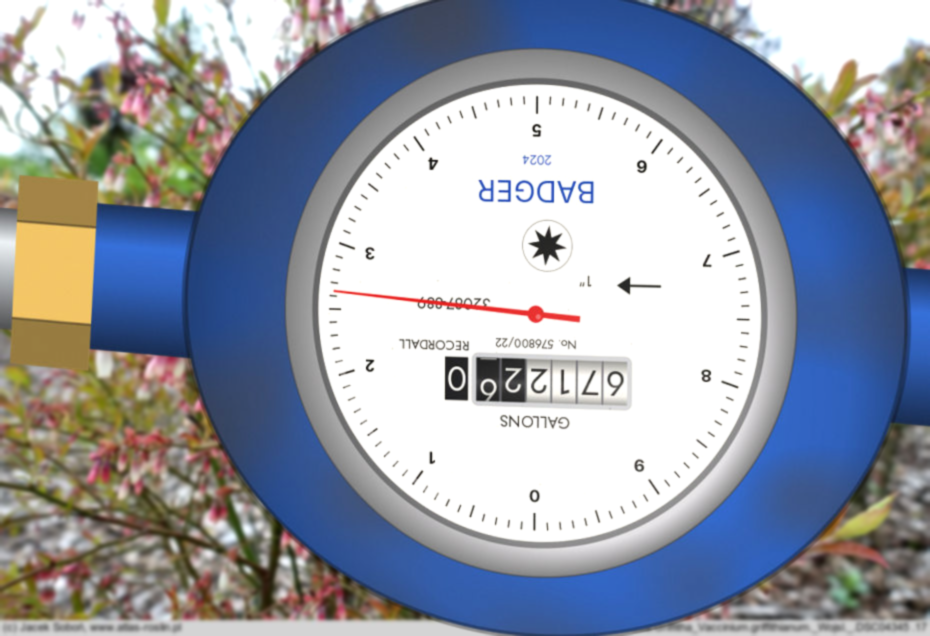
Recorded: value=6712262.6 unit=gal
